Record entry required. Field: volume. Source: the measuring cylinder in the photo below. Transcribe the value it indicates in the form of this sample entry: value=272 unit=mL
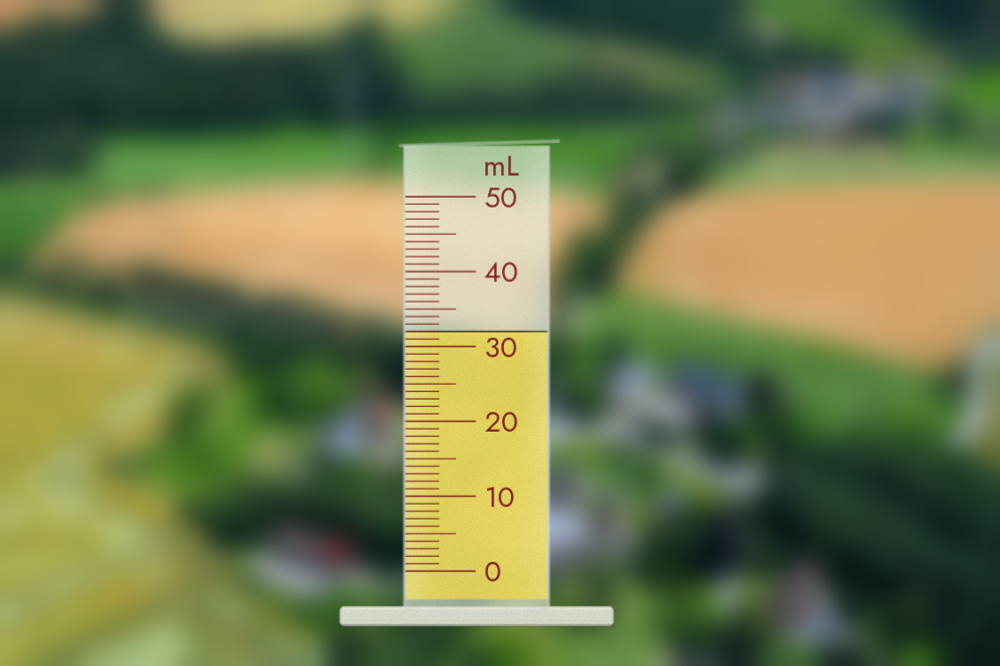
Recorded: value=32 unit=mL
